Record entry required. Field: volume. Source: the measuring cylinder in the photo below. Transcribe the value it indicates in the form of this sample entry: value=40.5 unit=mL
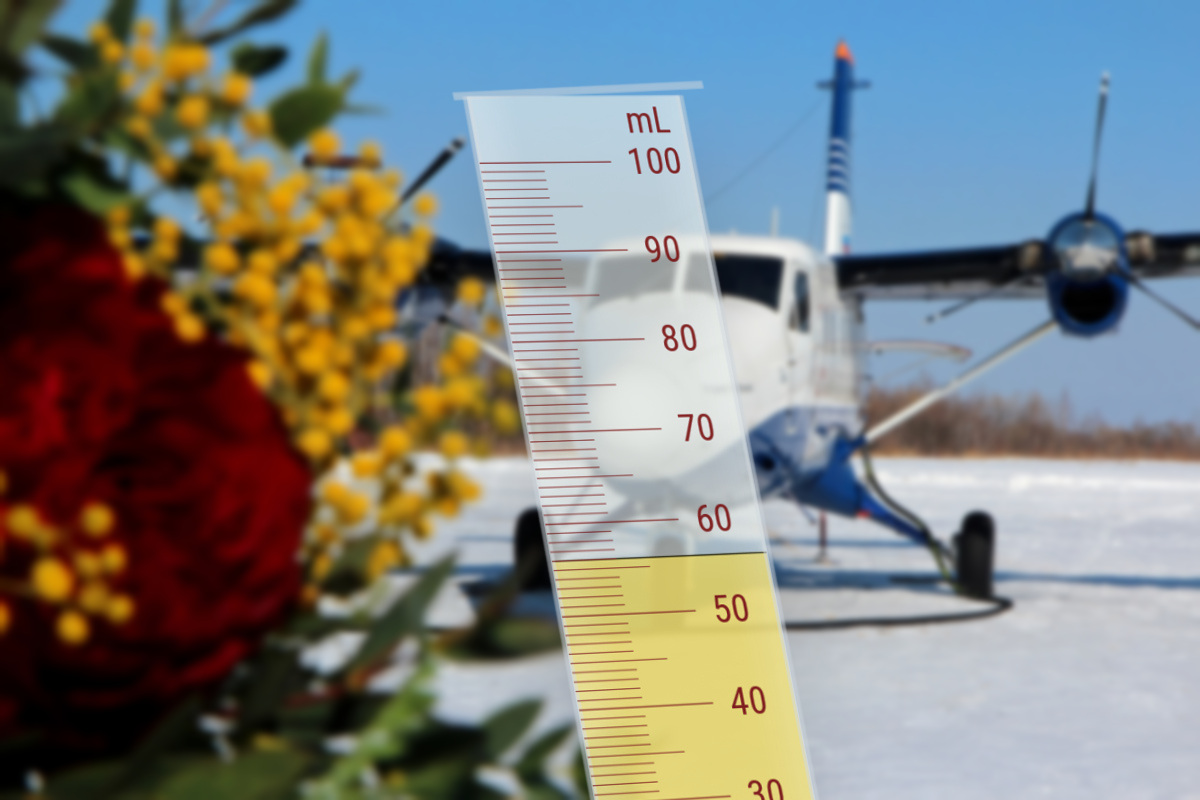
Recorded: value=56 unit=mL
